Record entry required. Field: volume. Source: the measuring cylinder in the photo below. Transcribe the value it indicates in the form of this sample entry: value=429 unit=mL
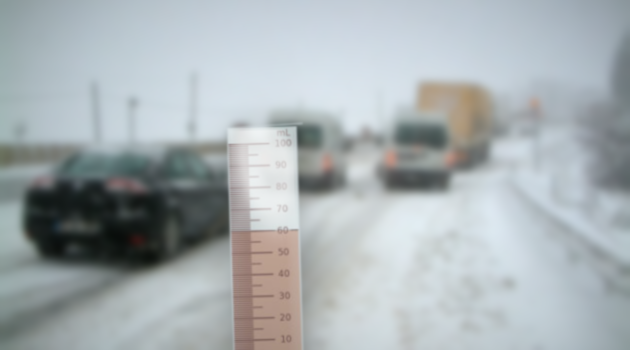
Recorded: value=60 unit=mL
